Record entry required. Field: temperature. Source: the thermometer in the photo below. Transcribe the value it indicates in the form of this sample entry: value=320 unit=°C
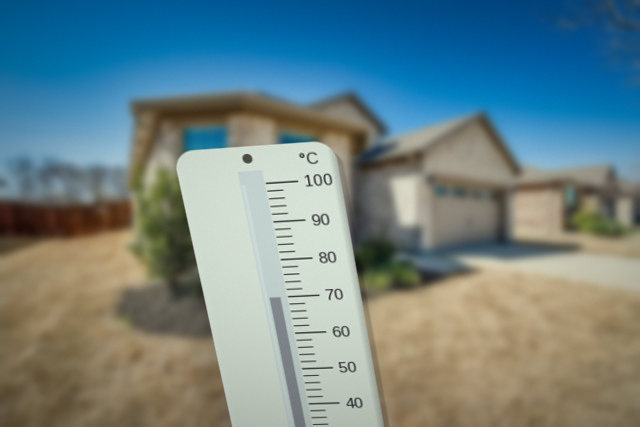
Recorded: value=70 unit=°C
